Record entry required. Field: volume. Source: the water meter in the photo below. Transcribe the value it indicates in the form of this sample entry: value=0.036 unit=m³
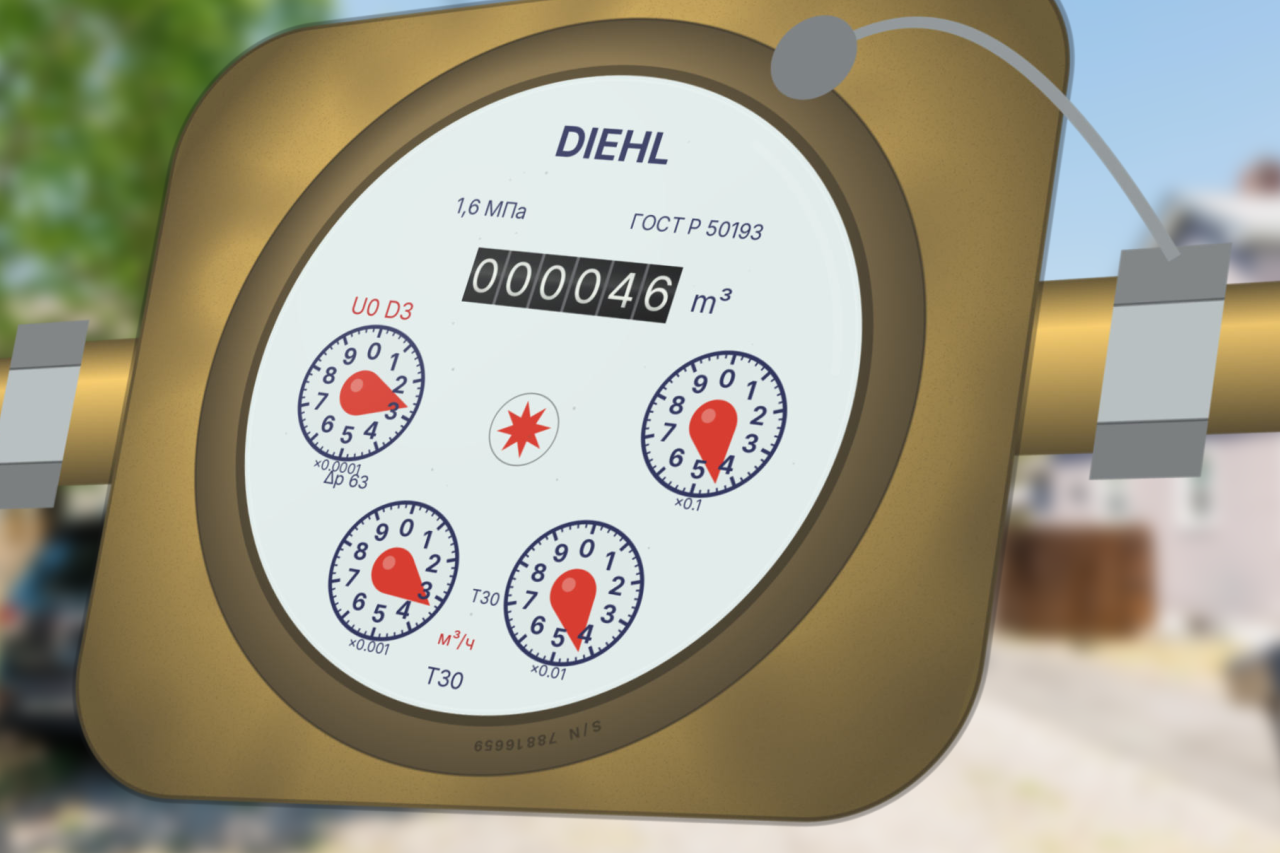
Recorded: value=46.4432 unit=m³
